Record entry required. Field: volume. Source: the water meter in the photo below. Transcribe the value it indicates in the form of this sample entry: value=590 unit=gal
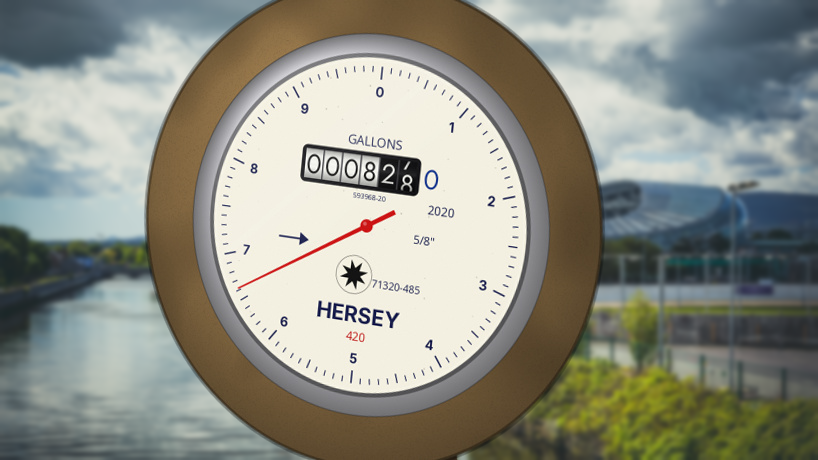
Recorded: value=8276.6 unit=gal
